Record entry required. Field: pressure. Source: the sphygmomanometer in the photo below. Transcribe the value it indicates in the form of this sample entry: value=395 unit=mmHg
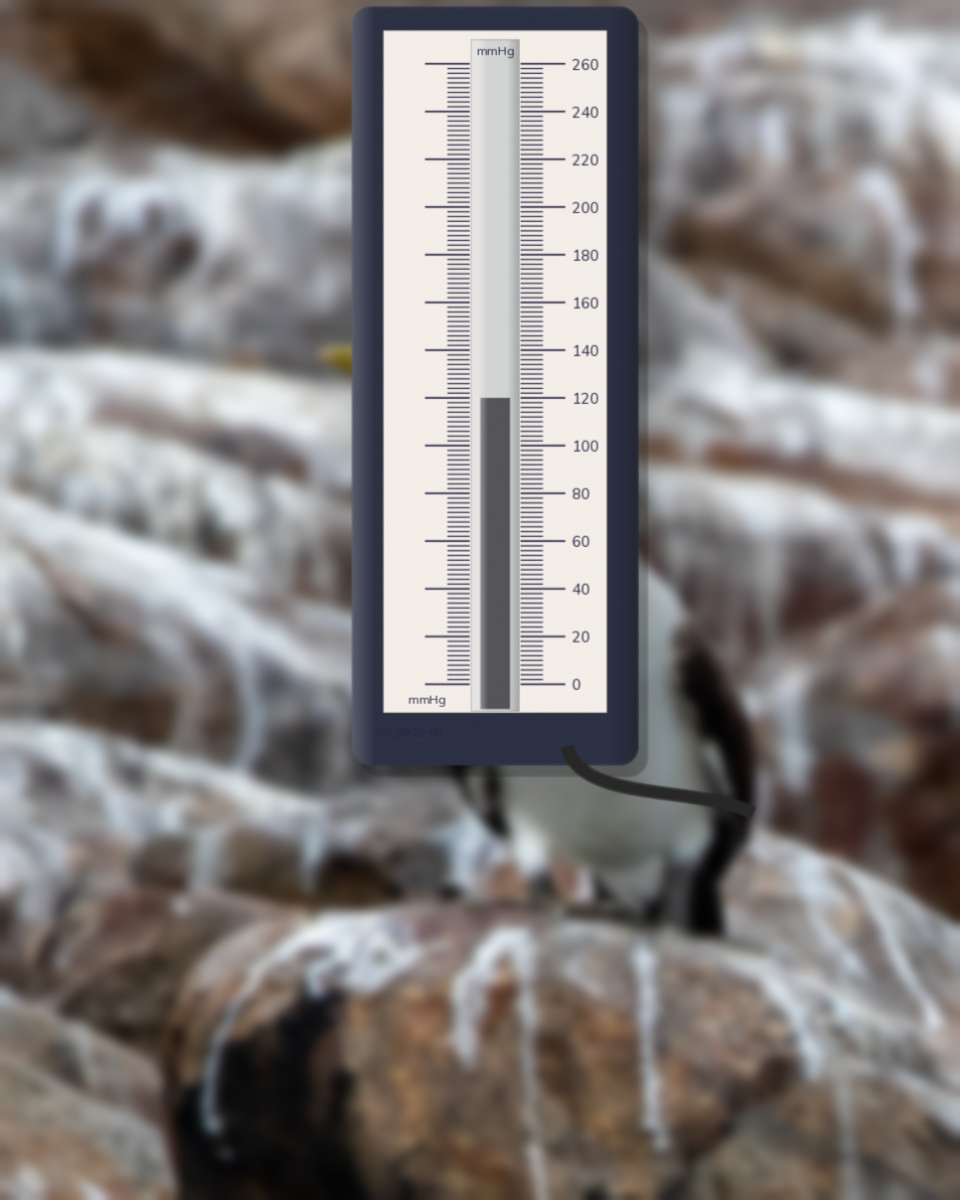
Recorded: value=120 unit=mmHg
